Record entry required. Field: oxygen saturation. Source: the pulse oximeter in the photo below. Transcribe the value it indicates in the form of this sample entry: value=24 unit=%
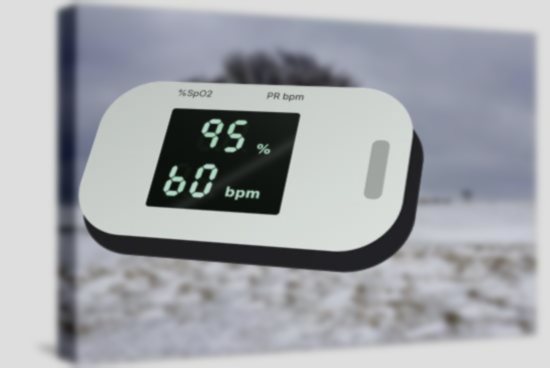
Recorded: value=95 unit=%
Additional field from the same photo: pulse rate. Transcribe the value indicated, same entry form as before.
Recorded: value=60 unit=bpm
